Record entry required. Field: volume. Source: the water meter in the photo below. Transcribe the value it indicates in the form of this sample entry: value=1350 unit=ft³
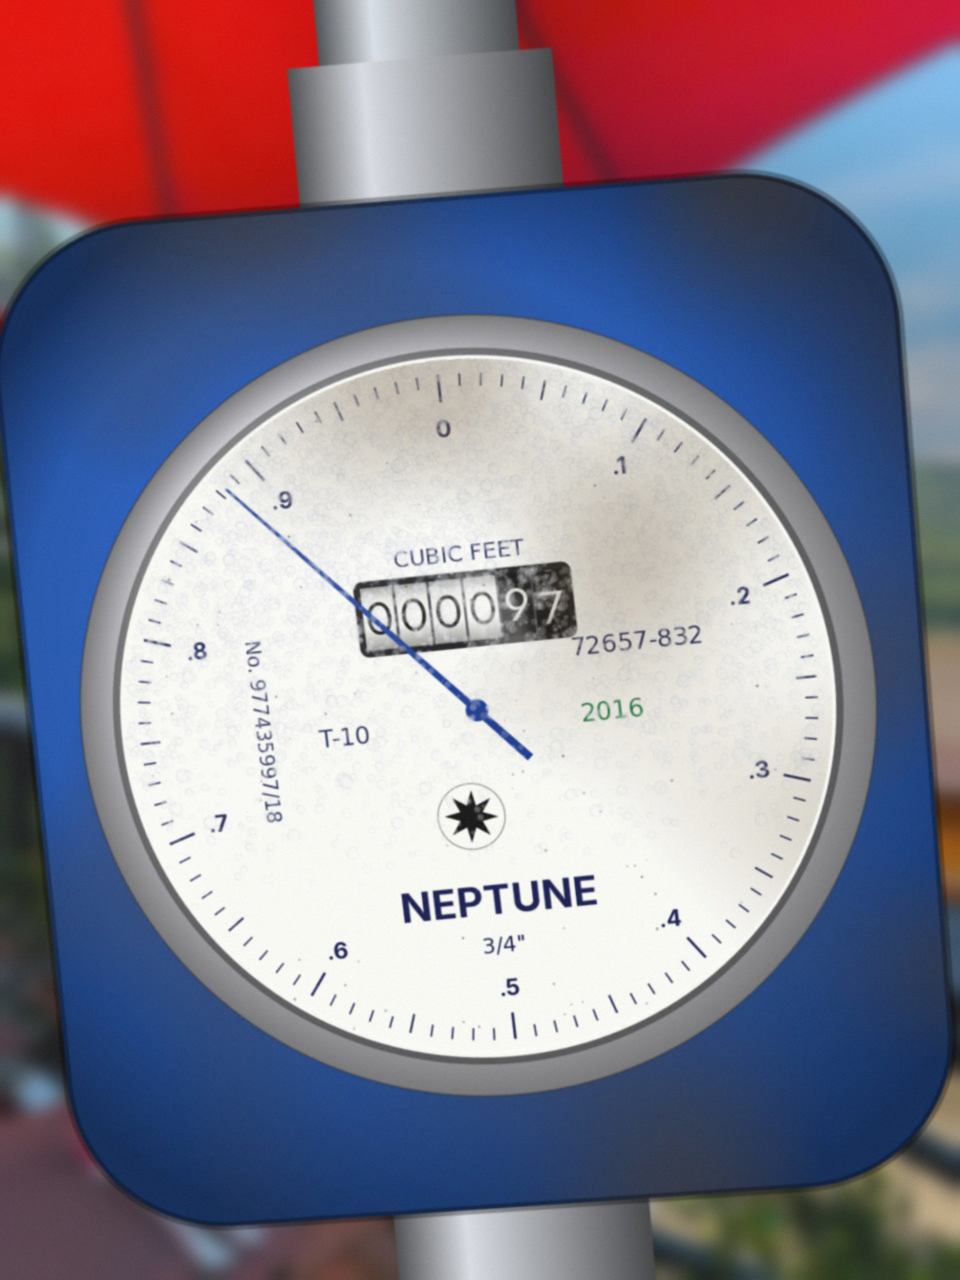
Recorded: value=96.88 unit=ft³
